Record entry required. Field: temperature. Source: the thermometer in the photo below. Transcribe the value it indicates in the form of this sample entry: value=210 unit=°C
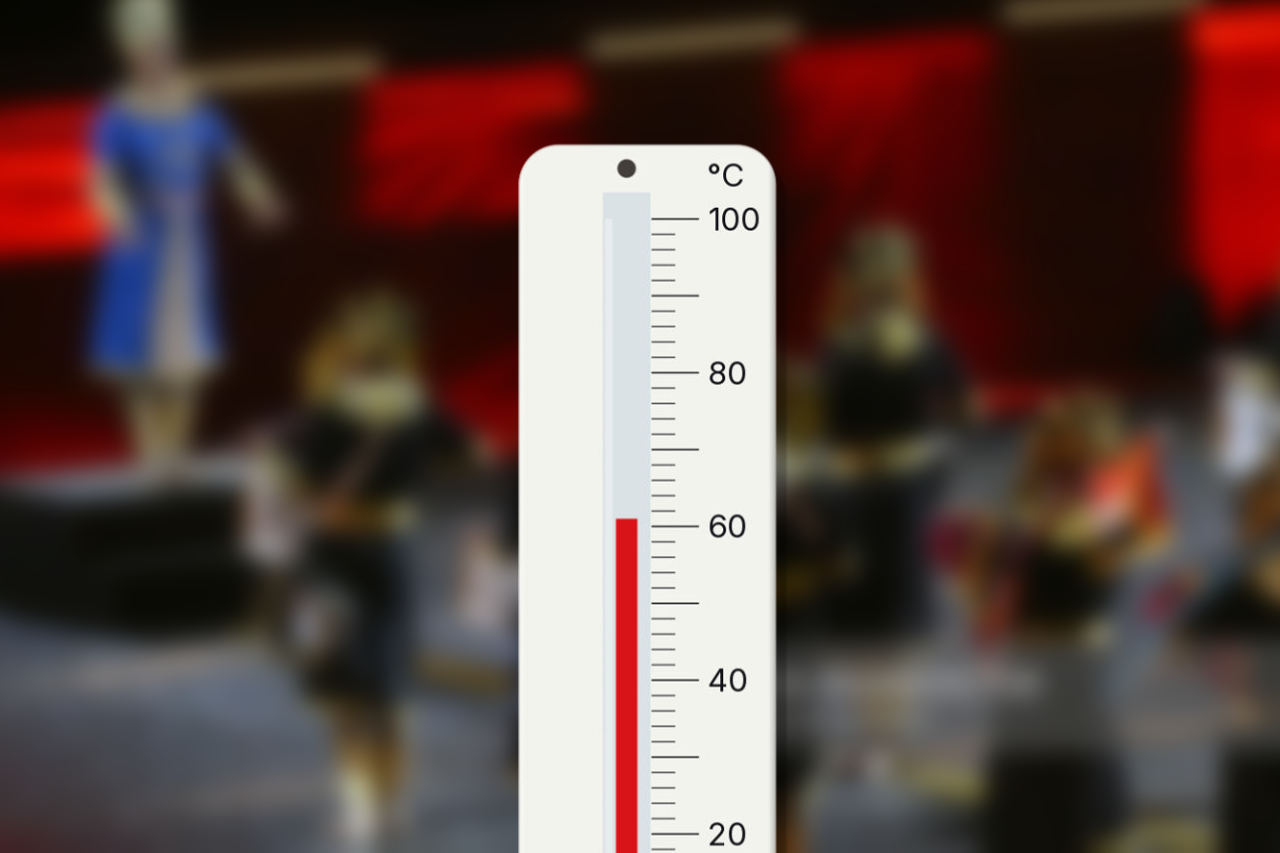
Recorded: value=61 unit=°C
